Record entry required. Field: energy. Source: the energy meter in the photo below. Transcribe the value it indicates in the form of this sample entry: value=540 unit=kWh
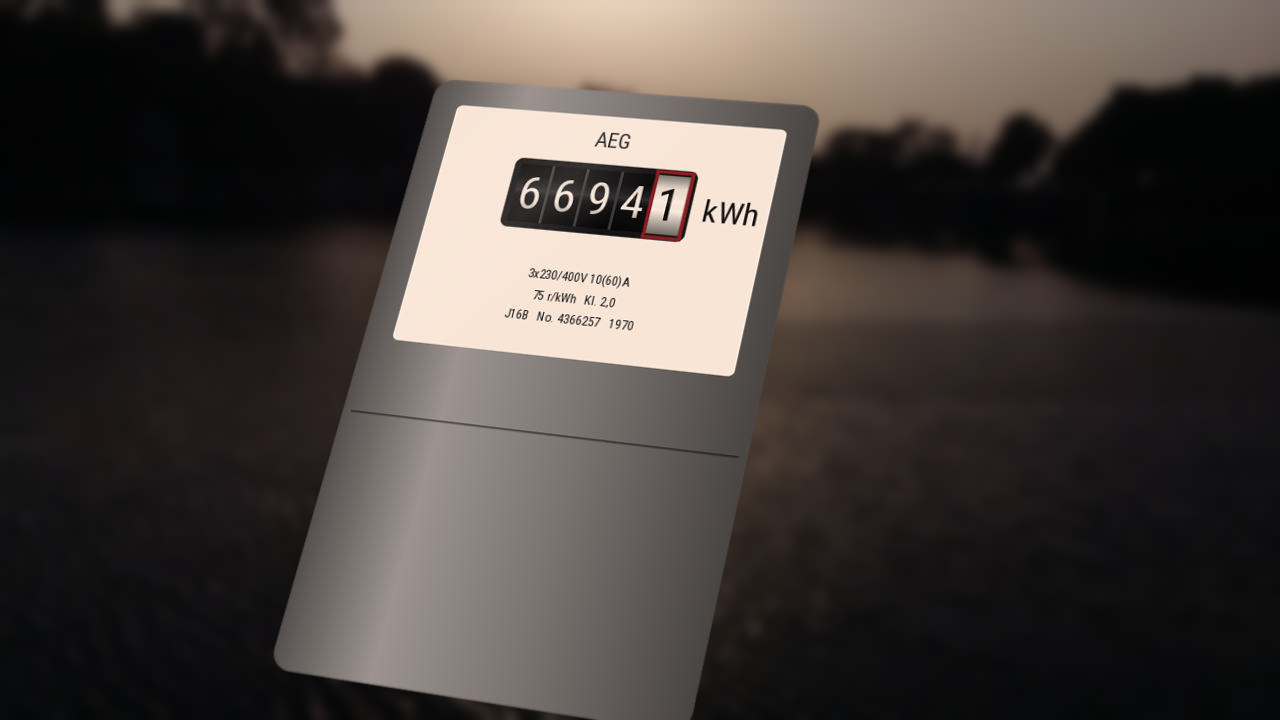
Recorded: value=6694.1 unit=kWh
